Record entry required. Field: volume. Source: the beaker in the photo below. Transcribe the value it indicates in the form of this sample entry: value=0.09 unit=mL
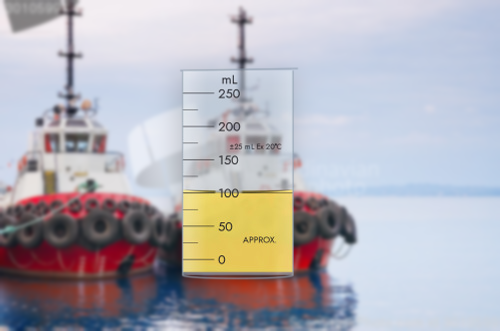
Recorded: value=100 unit=mL
